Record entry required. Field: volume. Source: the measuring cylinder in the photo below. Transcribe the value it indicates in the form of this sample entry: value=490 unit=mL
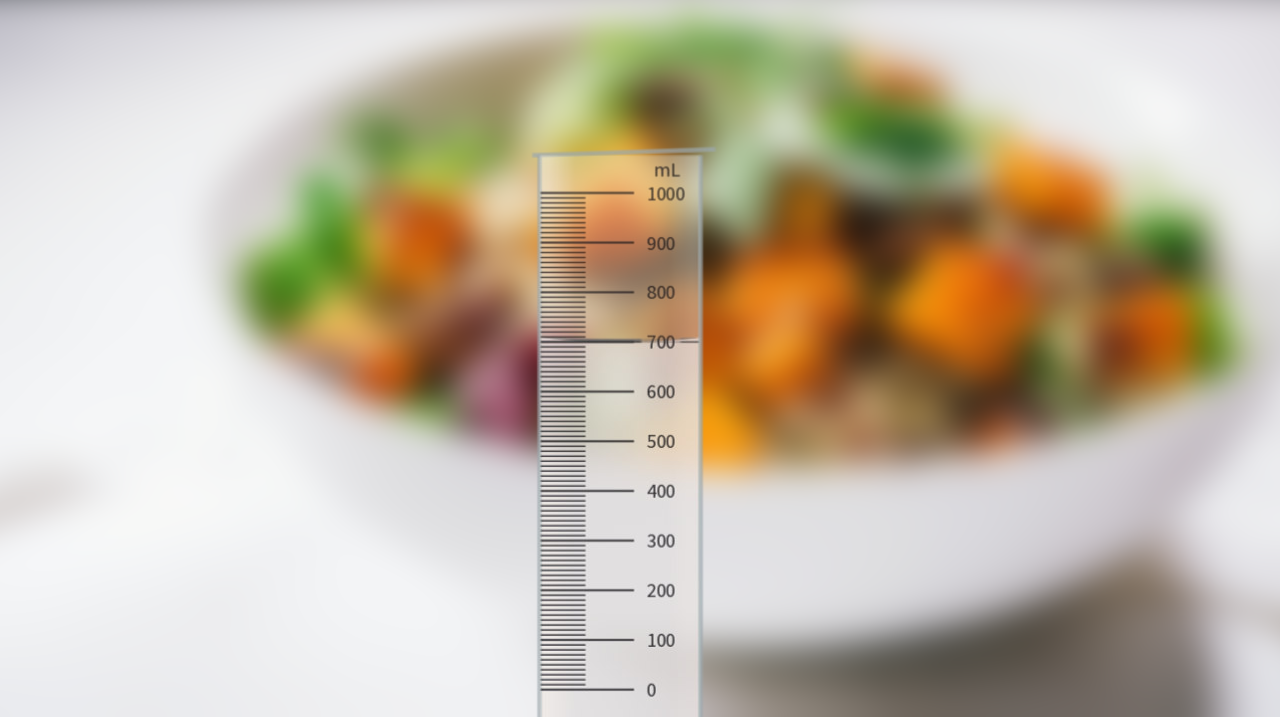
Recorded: value=700 unit=mL
